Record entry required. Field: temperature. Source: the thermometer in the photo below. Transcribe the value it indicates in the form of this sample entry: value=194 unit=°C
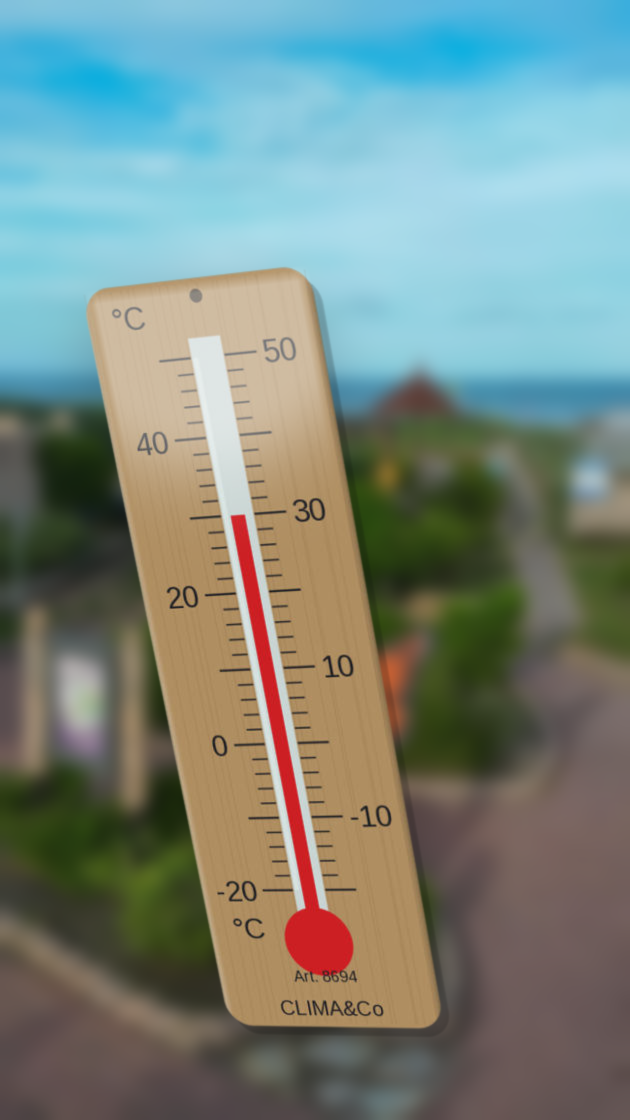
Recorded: value=30 unit=°C
